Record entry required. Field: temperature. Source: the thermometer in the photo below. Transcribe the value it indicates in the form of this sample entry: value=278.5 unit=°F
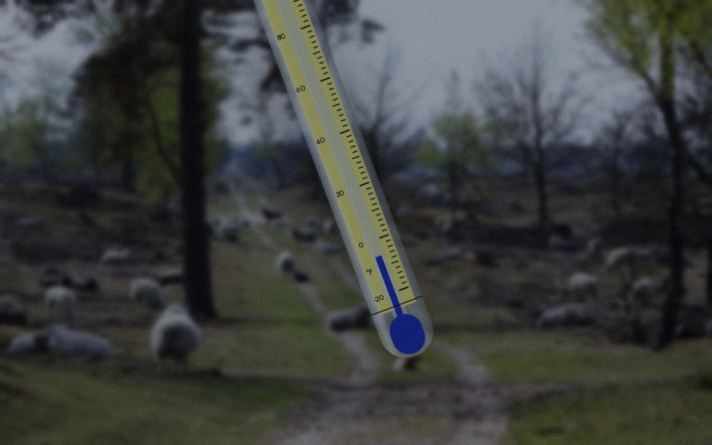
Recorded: value=-6 unit=°F
